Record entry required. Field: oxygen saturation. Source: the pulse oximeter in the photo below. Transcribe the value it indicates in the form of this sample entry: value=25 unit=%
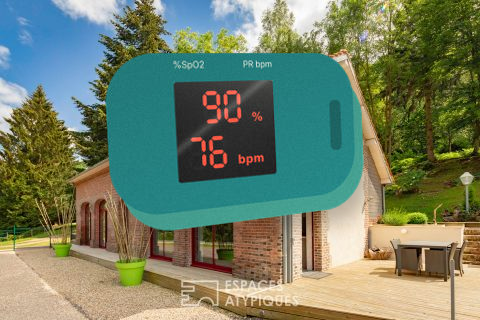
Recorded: value=90 unit=%
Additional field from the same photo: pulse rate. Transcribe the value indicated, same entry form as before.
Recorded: value=76 unit=bpm
